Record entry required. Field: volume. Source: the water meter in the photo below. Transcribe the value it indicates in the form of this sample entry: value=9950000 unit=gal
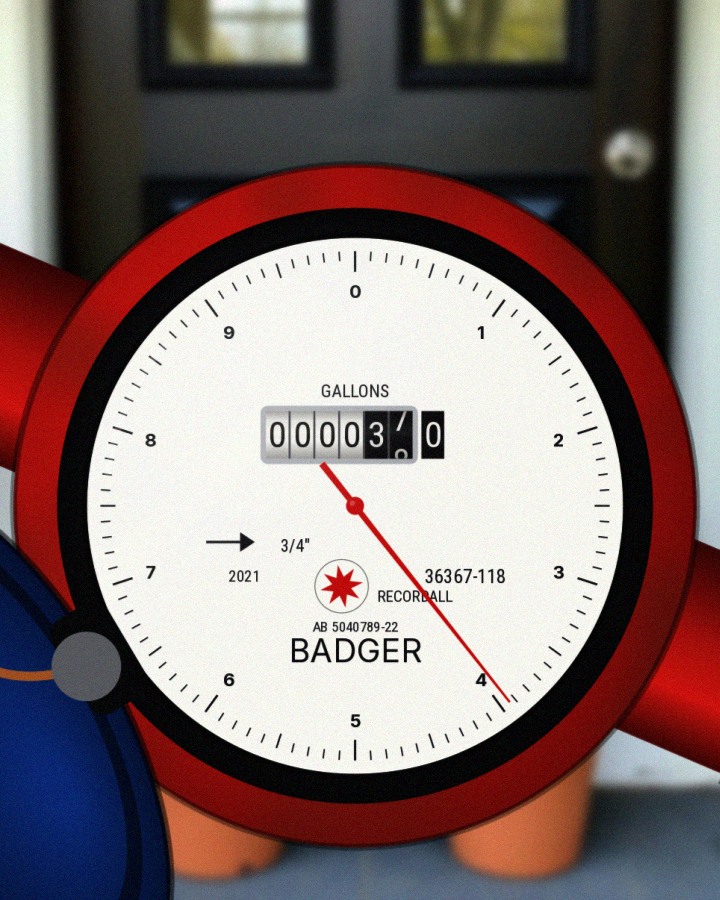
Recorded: value=373.9 unit=gal
